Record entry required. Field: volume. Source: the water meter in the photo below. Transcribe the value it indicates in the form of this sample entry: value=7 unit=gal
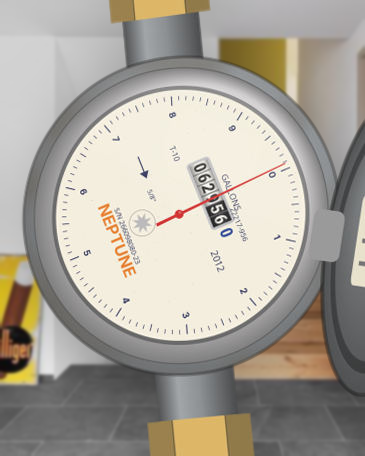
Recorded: value=629559.9 unit=gal
